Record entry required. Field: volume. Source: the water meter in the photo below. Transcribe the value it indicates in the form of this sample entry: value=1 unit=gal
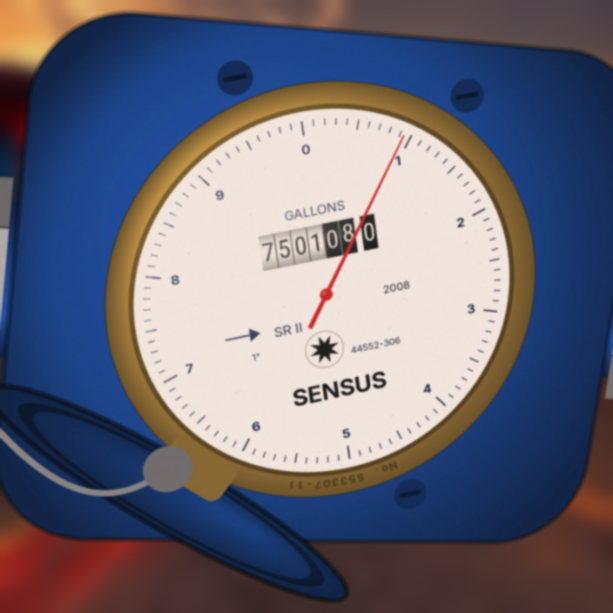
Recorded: value=7501080.9 unit=gal
